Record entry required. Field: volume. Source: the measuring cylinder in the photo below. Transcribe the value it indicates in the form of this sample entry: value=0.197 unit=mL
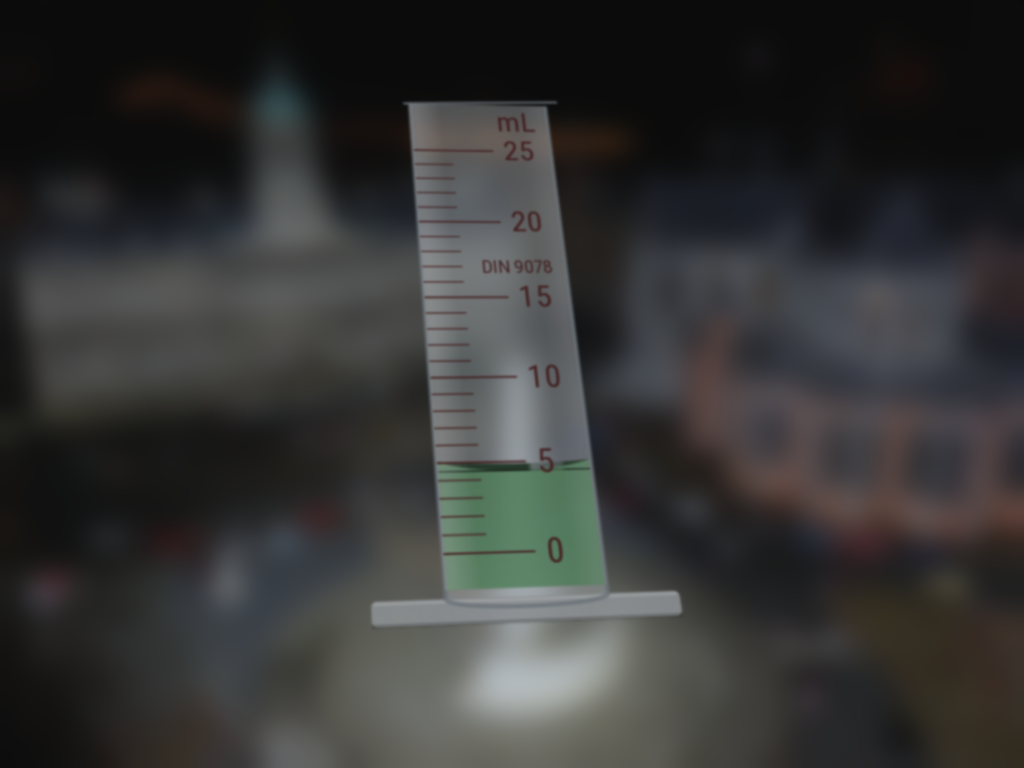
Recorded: value=4.5 unit=mL
